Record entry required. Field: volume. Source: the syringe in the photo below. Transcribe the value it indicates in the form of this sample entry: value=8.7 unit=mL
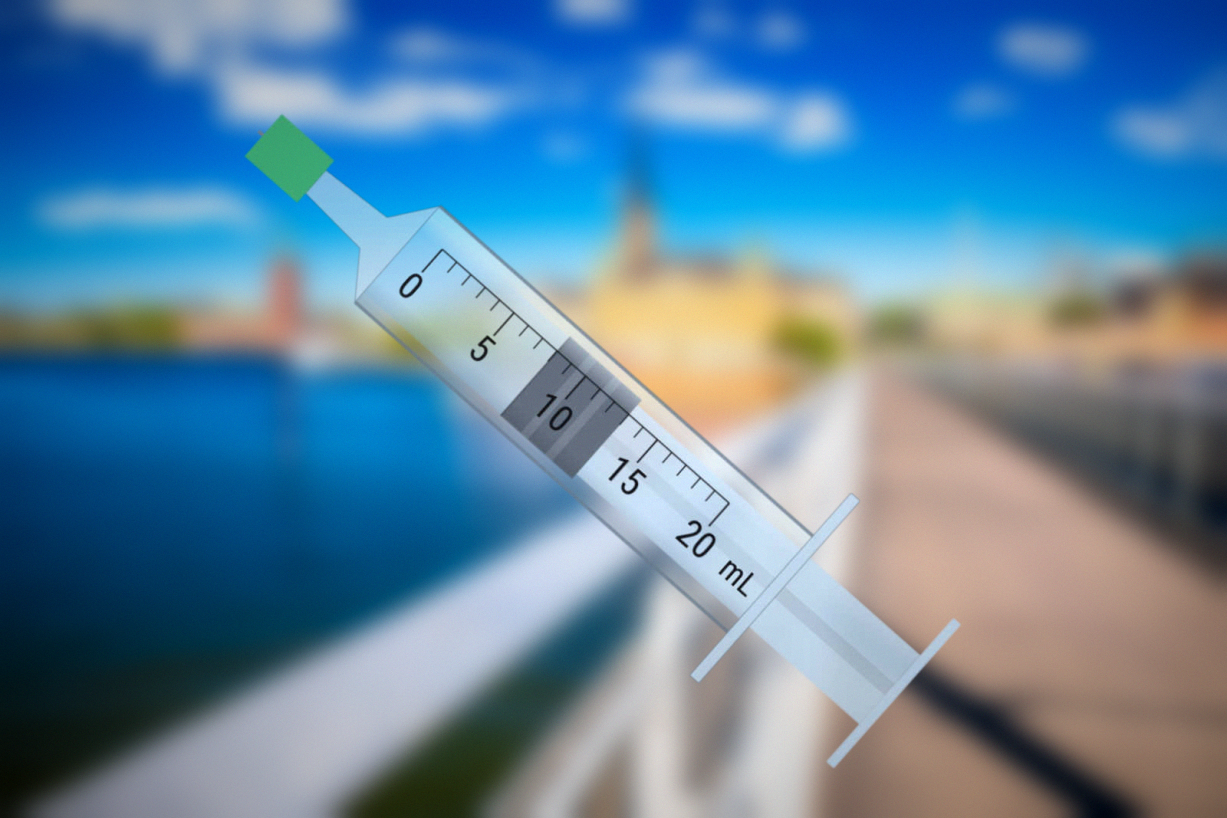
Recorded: value=8 unit=mL
